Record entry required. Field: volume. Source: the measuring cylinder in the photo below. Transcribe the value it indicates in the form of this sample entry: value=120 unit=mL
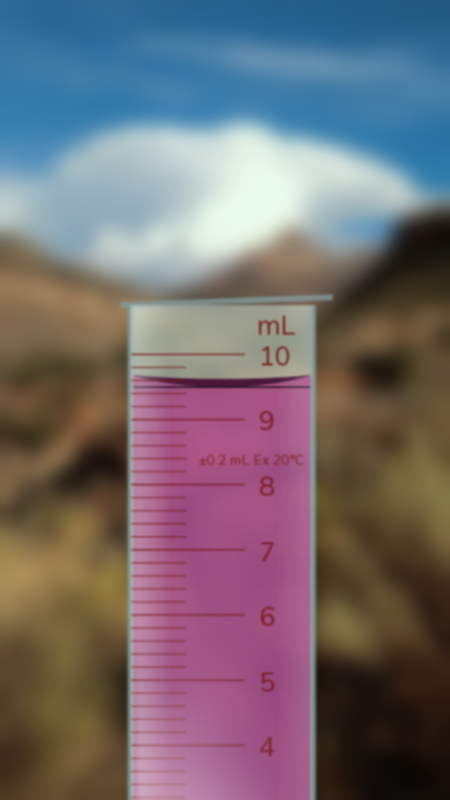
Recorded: value=9.5 unit=mL
